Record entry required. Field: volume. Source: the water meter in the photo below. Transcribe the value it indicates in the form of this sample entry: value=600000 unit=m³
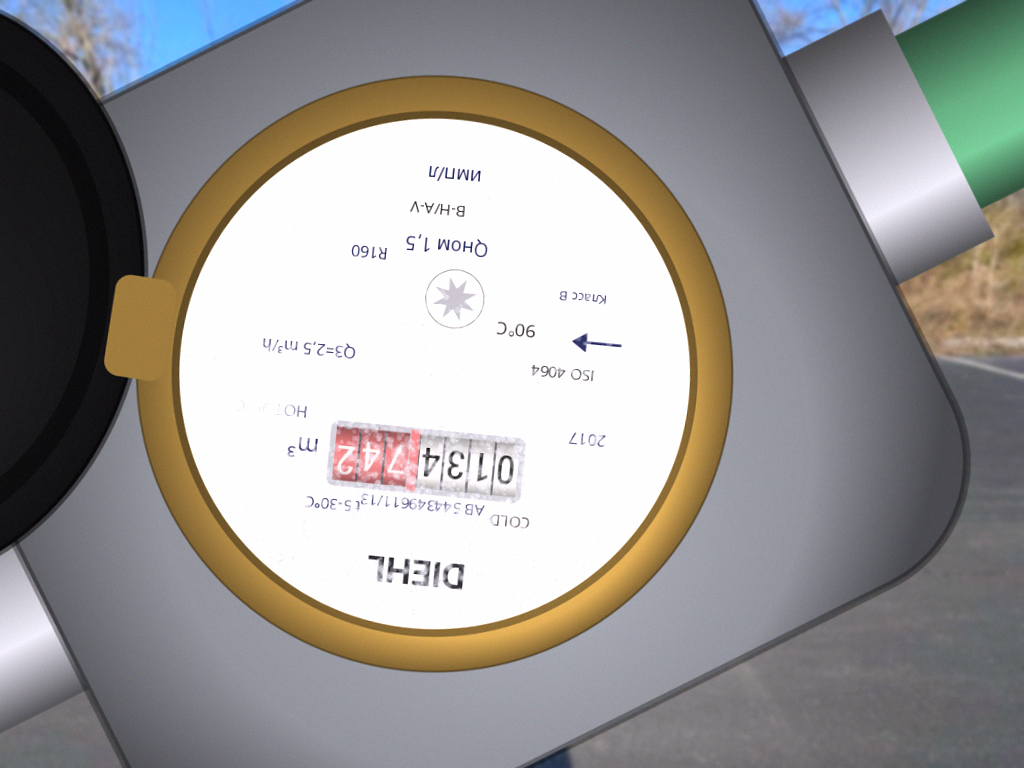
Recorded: value=134.742 unit=m³
